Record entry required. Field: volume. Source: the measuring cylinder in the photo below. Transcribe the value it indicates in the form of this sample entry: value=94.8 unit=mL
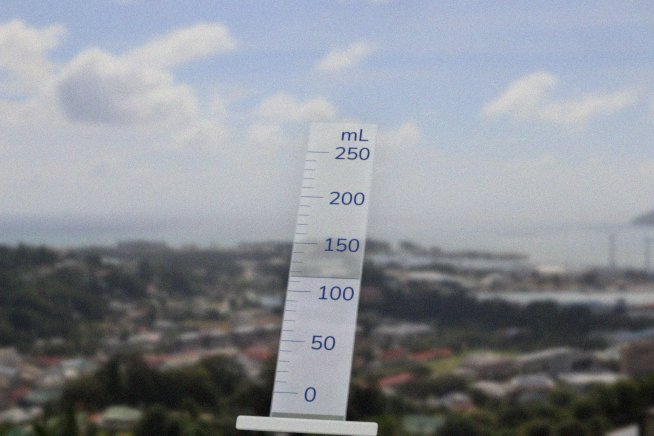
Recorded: value=115 unit=mL
